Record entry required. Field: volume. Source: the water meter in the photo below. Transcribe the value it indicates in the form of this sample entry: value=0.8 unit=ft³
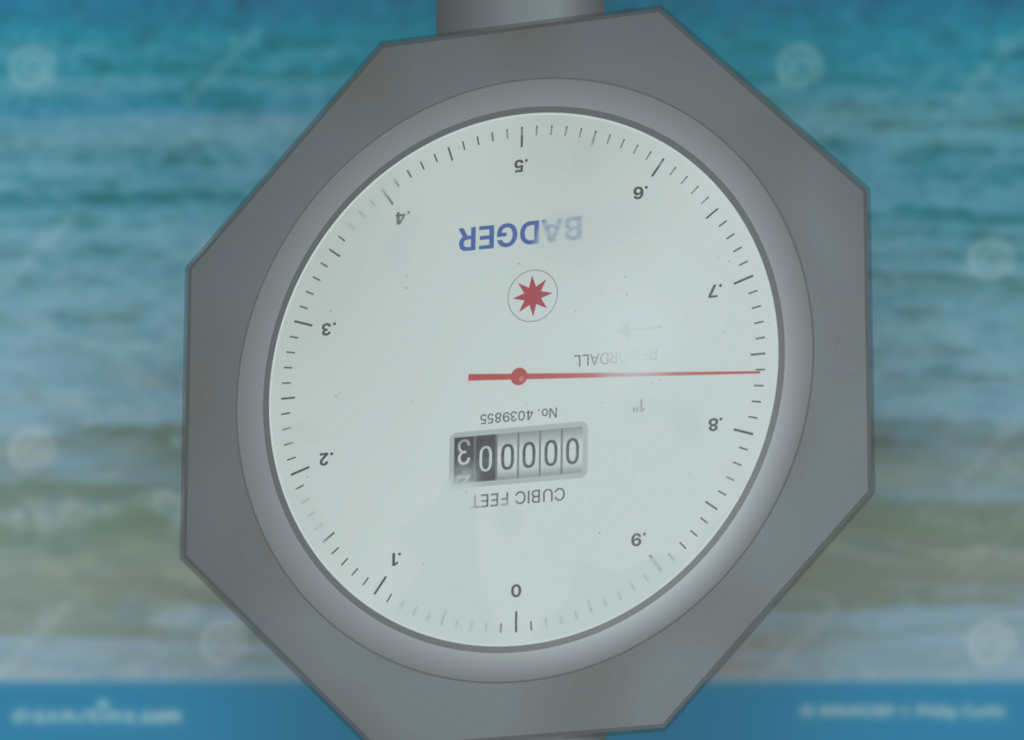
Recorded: value=2.76 unit=ft³
